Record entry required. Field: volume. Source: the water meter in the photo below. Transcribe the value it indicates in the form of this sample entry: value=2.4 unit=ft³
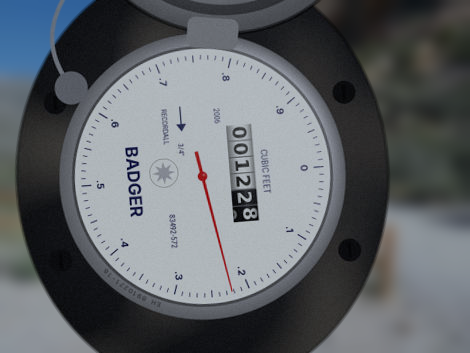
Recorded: value=1228.22 unit=ft³
